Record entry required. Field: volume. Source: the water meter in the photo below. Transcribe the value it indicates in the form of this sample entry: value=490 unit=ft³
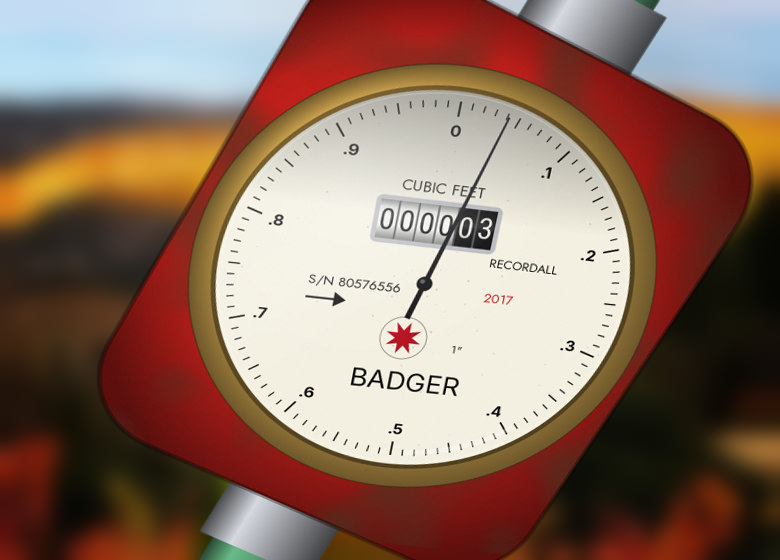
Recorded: value=3.04 unit=ft³
